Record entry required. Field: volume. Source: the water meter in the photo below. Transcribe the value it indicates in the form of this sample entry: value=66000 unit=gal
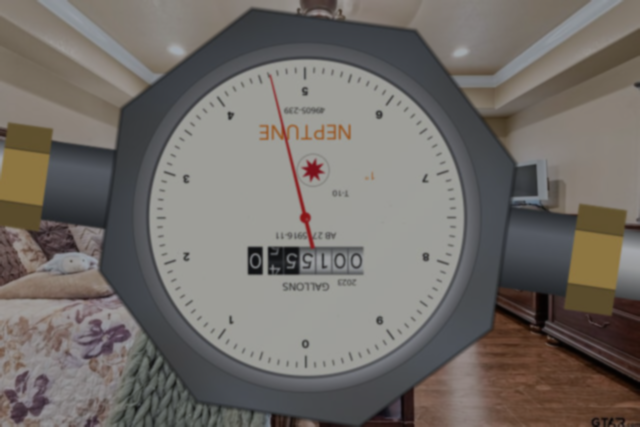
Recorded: value=15544.6 unit=gal
